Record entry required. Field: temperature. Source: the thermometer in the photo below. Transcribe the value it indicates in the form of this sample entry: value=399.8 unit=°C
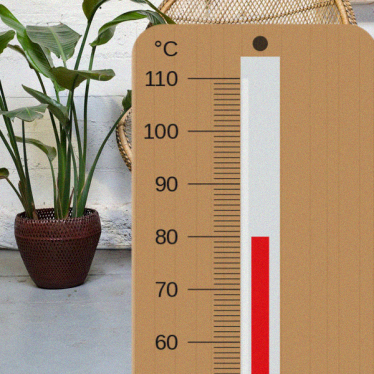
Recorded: value=80 unit=°C
